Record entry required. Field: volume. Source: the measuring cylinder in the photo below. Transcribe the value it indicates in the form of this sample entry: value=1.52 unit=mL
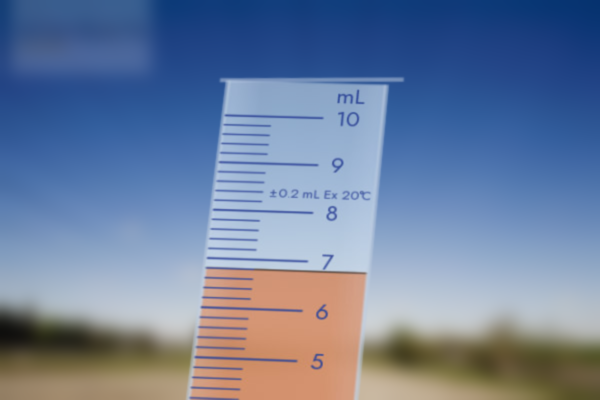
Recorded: value=6.8 unit=mL
